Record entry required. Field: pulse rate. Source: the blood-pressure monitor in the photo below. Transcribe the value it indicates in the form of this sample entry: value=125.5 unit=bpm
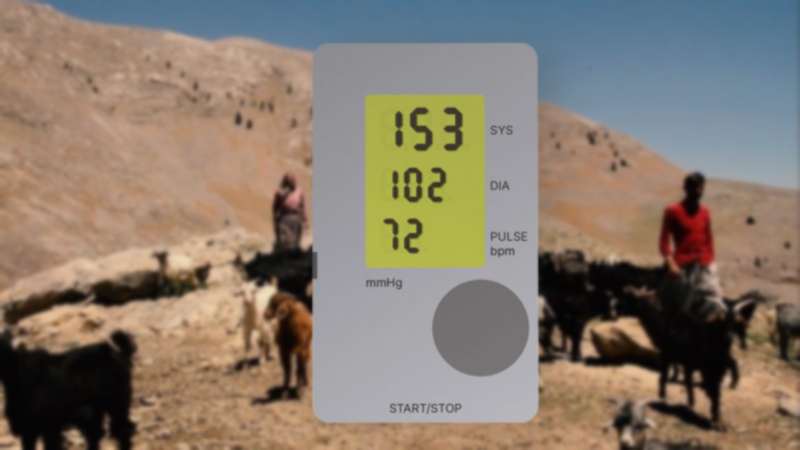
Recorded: value=72 unit=bpm
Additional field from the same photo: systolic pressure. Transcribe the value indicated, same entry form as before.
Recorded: value=153 unit=mmHg
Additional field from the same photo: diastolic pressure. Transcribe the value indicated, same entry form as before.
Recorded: value=102 unit=mmHg
